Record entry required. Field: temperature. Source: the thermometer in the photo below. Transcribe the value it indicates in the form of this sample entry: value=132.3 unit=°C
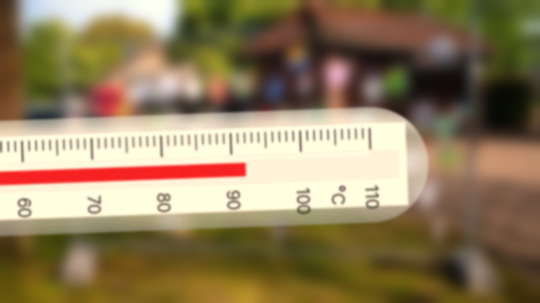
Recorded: value=92 unit=°C
